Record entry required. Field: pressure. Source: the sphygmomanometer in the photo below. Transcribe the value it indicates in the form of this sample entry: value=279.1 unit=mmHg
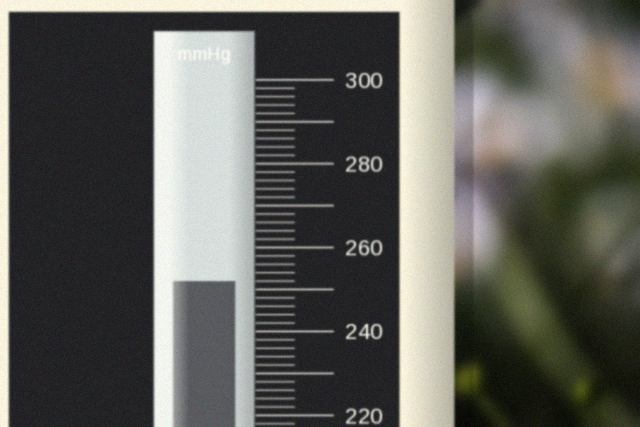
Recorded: value=252 unit=mmHg
